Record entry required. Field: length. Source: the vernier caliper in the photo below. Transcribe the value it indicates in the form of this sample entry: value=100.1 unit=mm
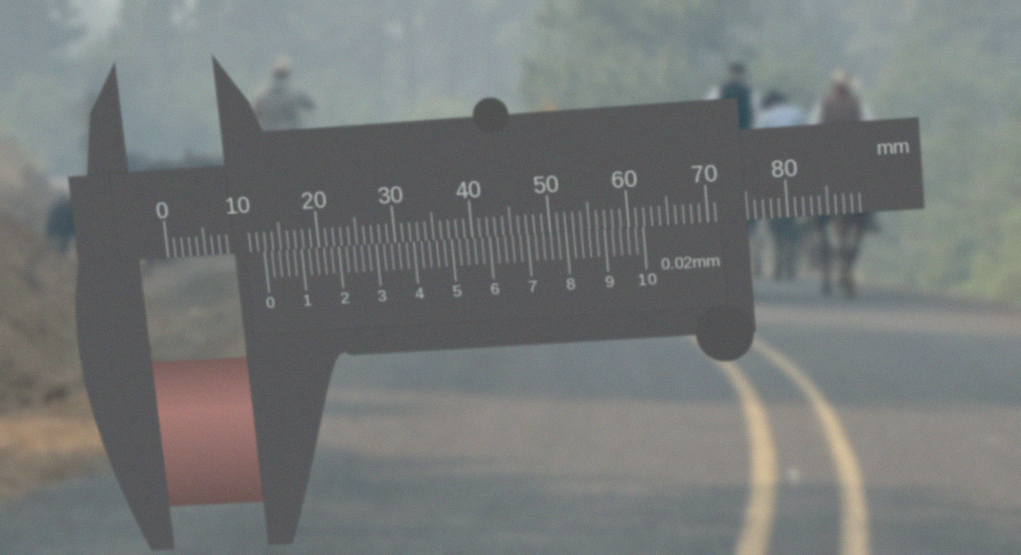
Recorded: value=12.8 unit=mm
